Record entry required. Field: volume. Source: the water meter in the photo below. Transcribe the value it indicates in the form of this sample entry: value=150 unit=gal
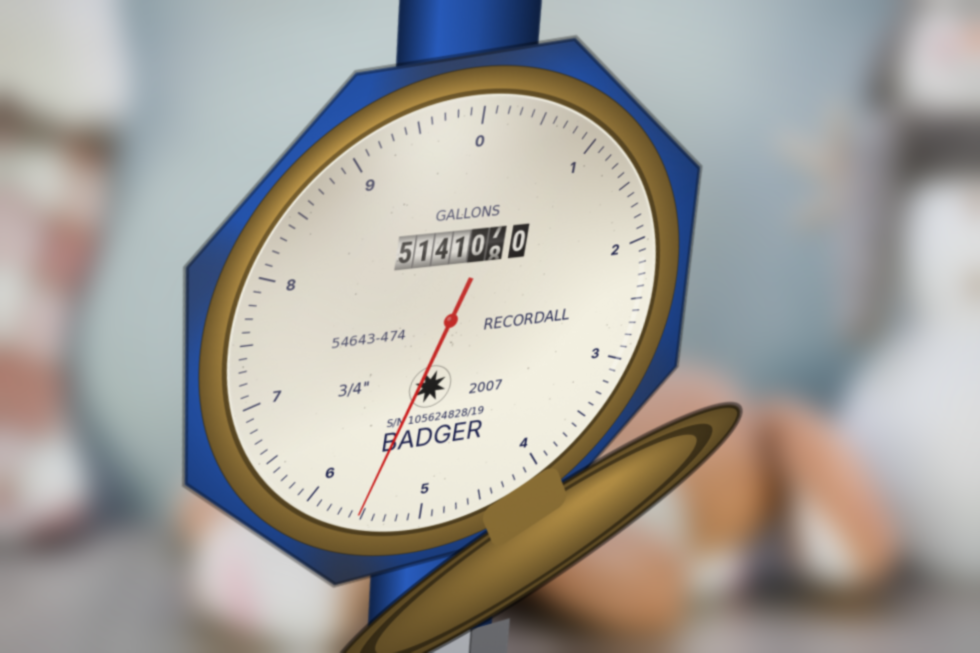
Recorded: value=5141075.5 unit=gal
